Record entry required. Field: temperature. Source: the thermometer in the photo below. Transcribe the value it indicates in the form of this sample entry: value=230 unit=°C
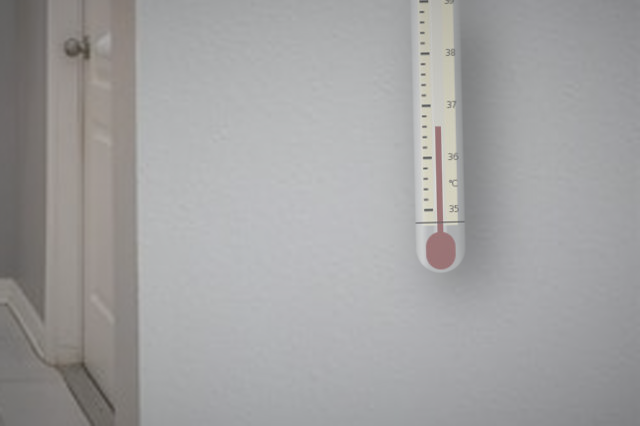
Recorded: value=36.6 unit=°C
